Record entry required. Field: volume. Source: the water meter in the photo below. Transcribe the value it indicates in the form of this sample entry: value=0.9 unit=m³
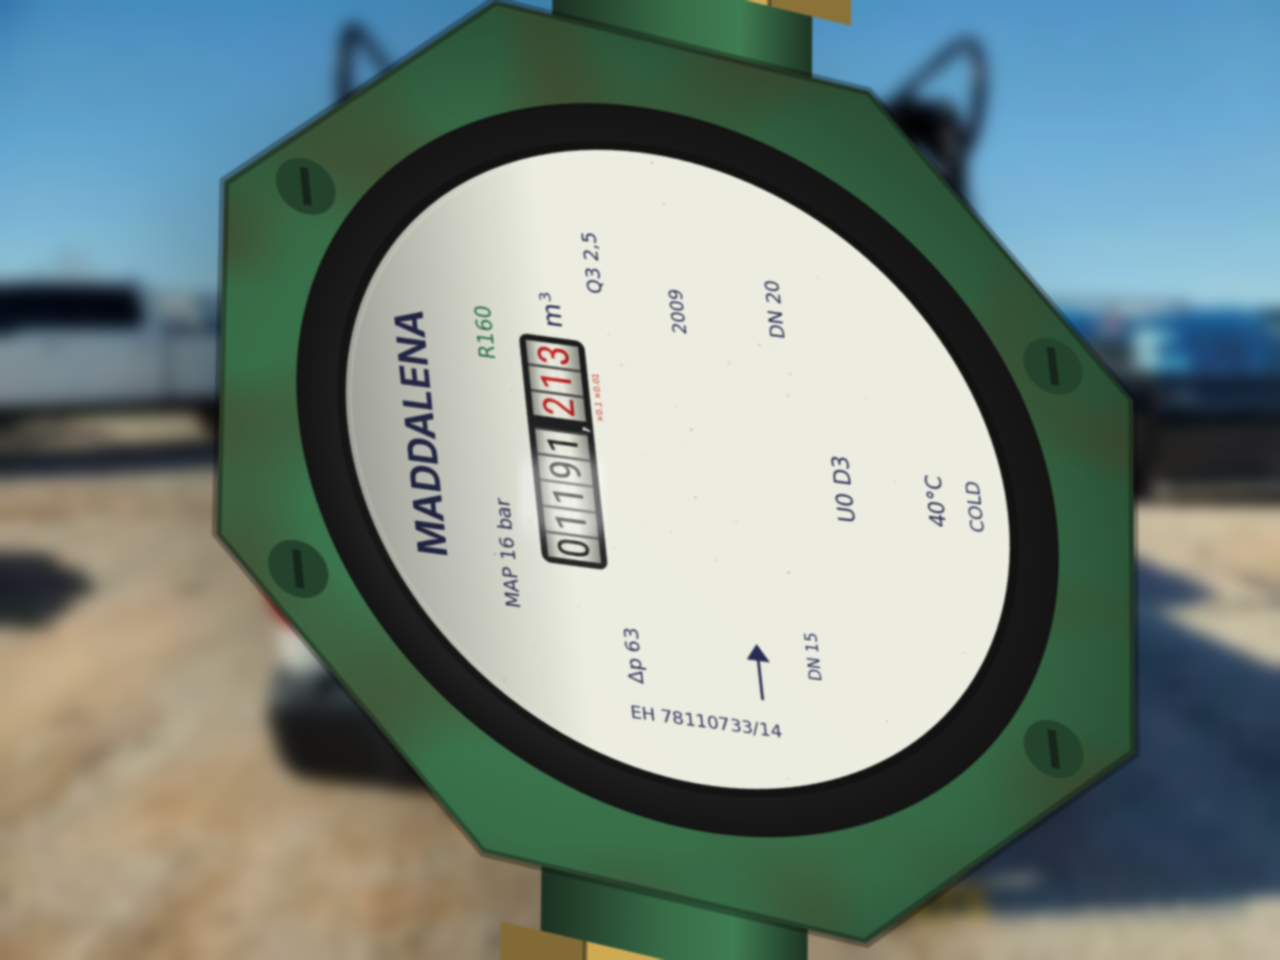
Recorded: value=1191.213 unit=m³
